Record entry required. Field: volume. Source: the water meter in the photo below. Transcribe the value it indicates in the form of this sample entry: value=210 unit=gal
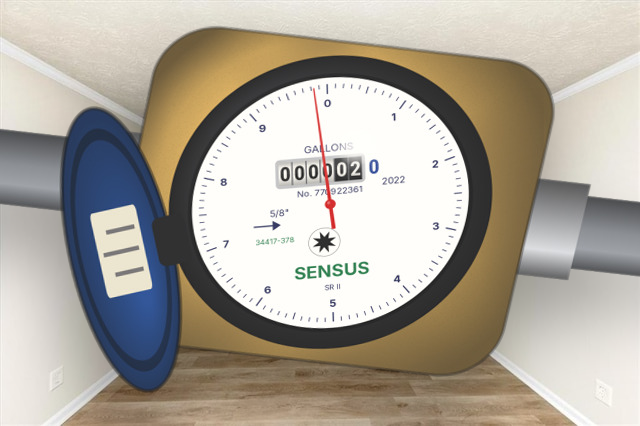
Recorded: value=19.8 unit=gal
